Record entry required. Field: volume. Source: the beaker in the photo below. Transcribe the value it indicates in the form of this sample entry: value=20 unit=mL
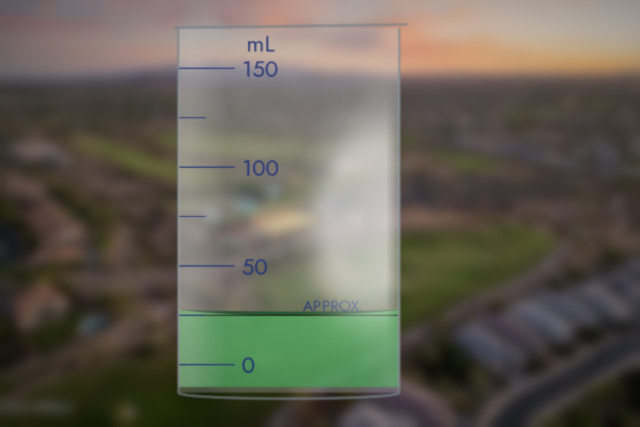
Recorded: value=25 unit=mL
